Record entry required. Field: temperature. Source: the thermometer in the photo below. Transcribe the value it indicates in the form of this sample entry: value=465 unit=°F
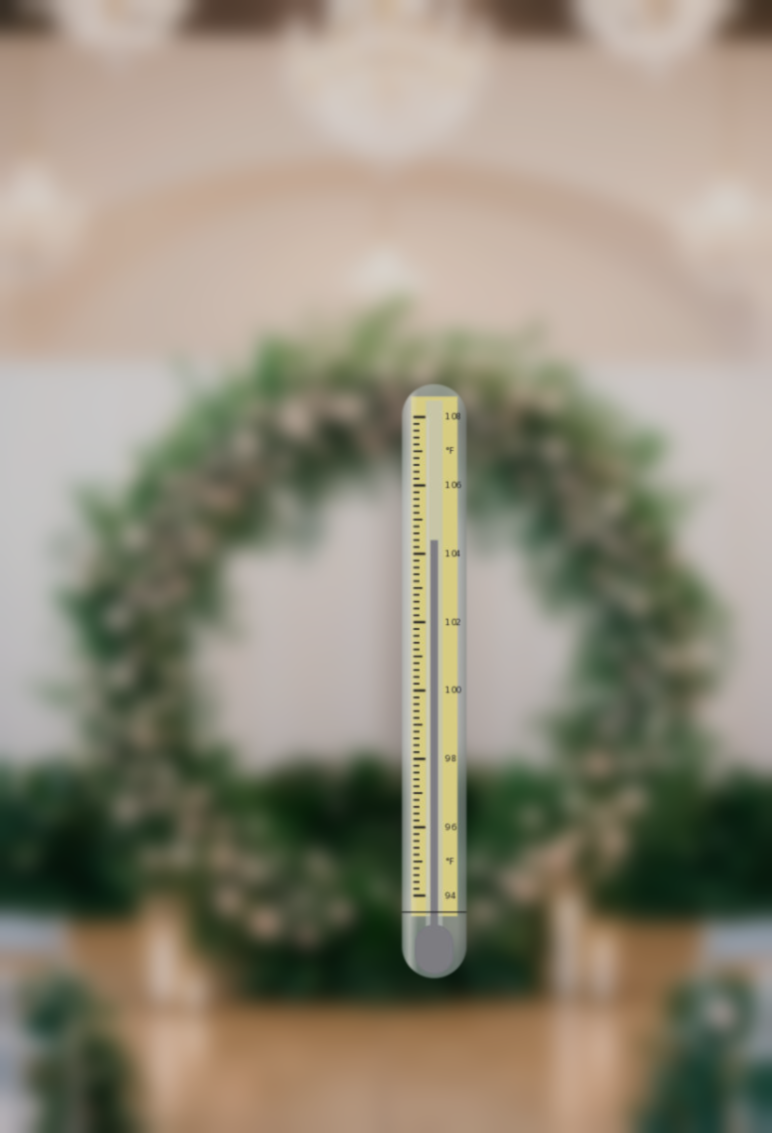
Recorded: value=104.4 unit=°F
